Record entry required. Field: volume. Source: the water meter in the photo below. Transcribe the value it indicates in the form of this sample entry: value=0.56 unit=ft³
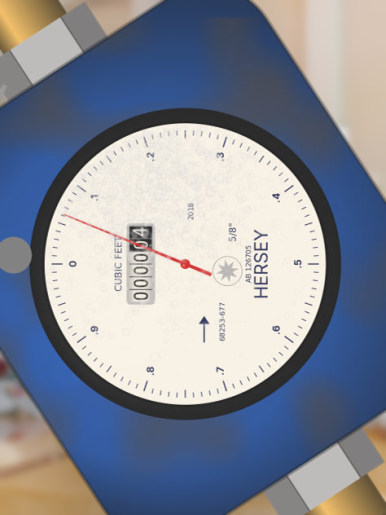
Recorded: value=4.06 unit=ft³
